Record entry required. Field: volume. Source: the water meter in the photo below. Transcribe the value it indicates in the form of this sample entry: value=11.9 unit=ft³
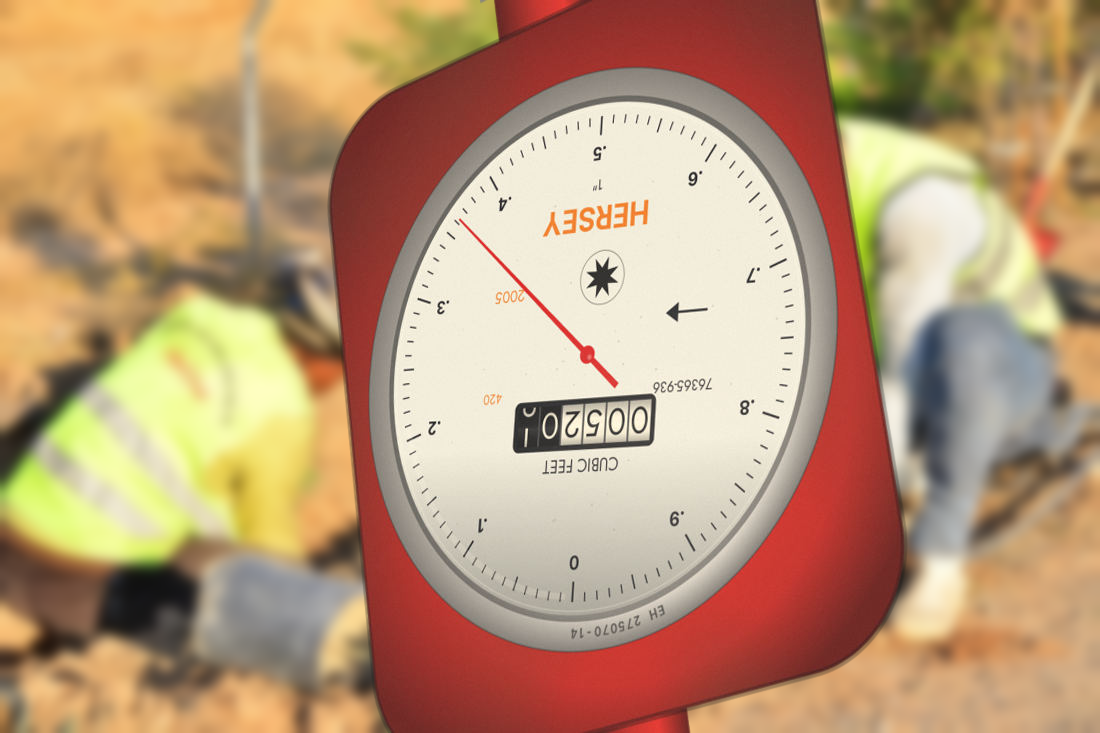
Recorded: value=5201.36 unit=ft³
